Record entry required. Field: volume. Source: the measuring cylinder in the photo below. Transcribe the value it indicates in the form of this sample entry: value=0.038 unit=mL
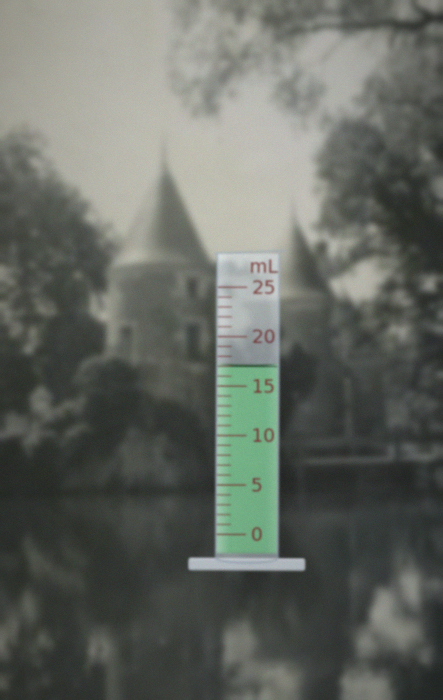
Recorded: value=17 unit=mL
